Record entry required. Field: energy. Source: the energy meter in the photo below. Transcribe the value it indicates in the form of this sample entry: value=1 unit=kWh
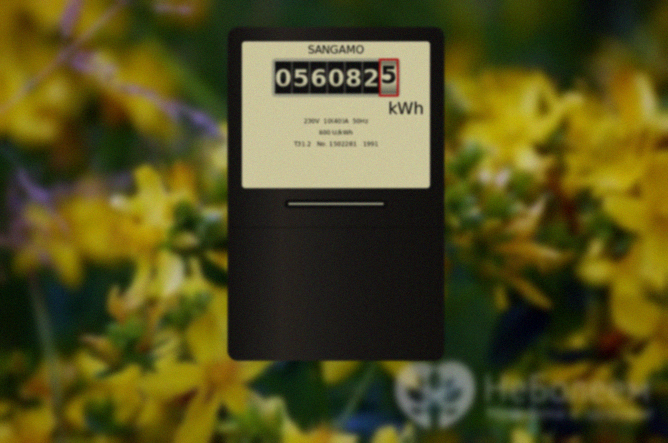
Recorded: value=56082.5 unit=kWh
